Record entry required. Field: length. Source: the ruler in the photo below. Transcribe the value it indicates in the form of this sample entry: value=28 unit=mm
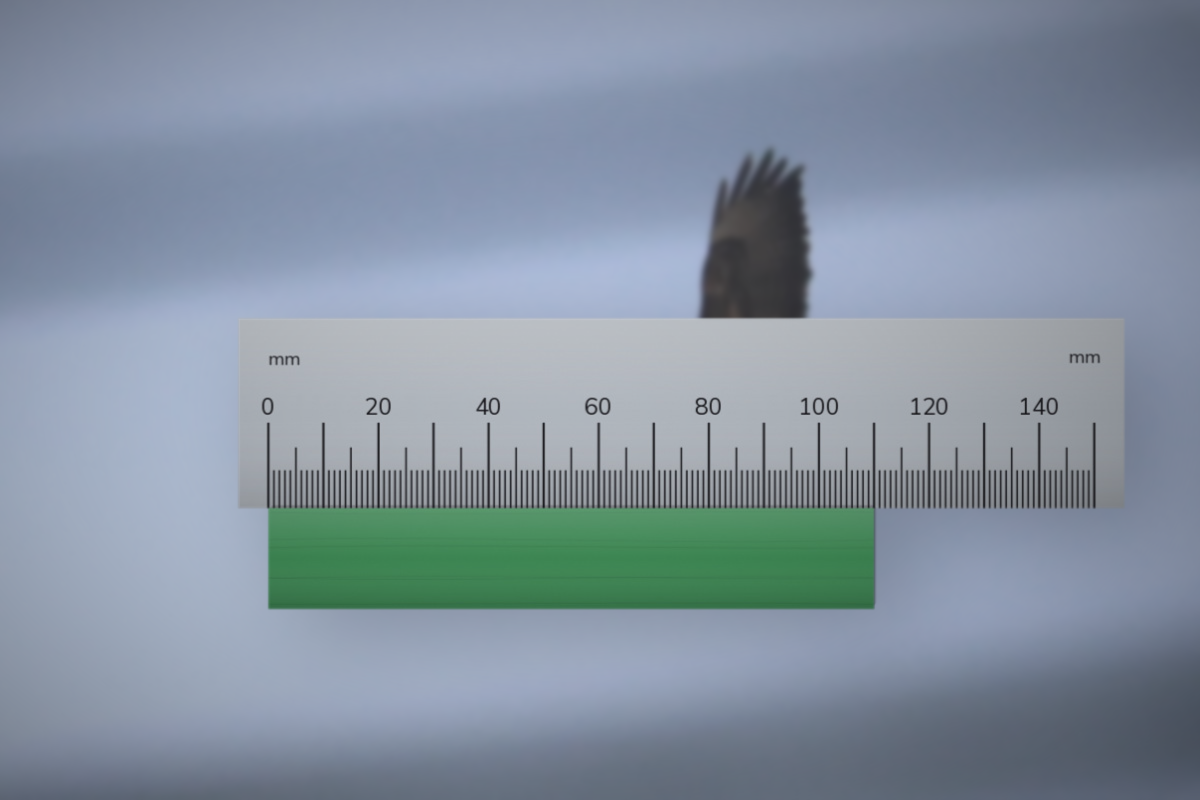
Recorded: value=110 unit=mm
